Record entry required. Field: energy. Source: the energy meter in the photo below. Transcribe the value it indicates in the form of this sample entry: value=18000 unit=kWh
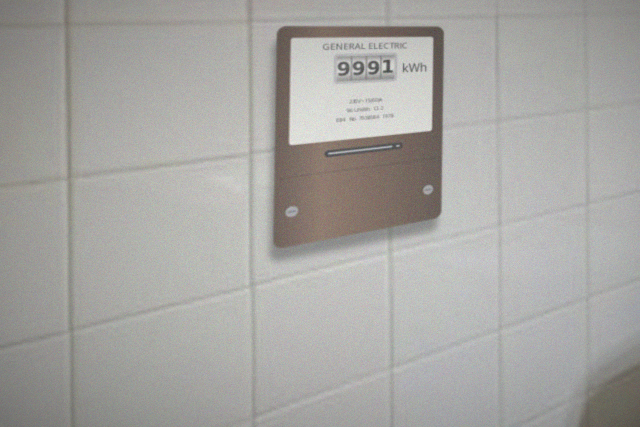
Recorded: value=9991 unit=kWh
